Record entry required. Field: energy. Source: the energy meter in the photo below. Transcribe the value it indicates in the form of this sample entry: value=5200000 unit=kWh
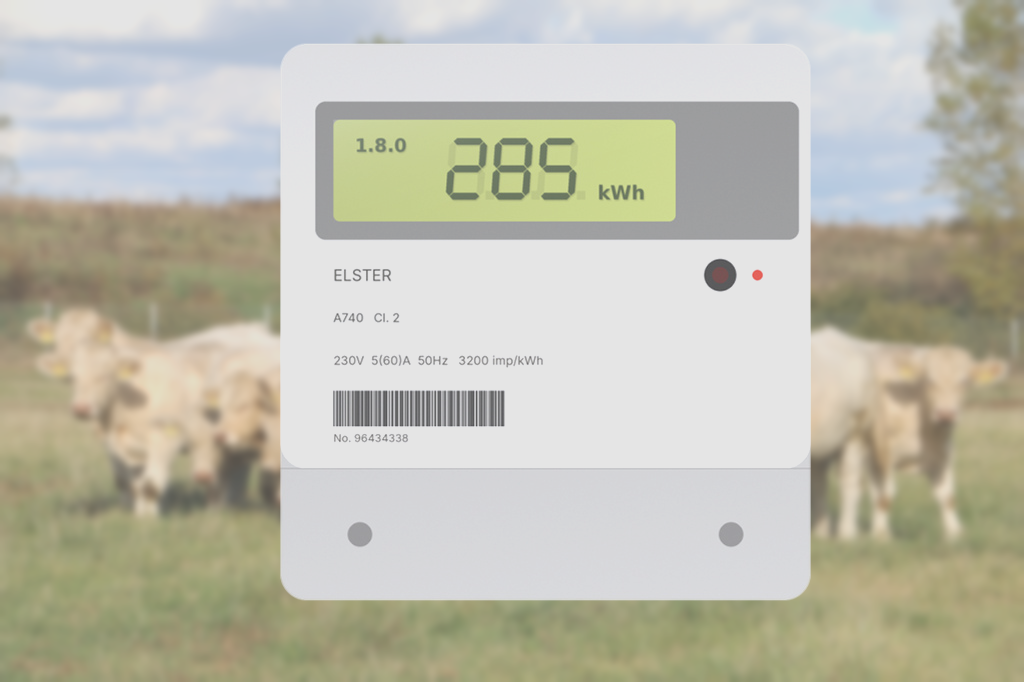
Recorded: value=285 unit=kWh
